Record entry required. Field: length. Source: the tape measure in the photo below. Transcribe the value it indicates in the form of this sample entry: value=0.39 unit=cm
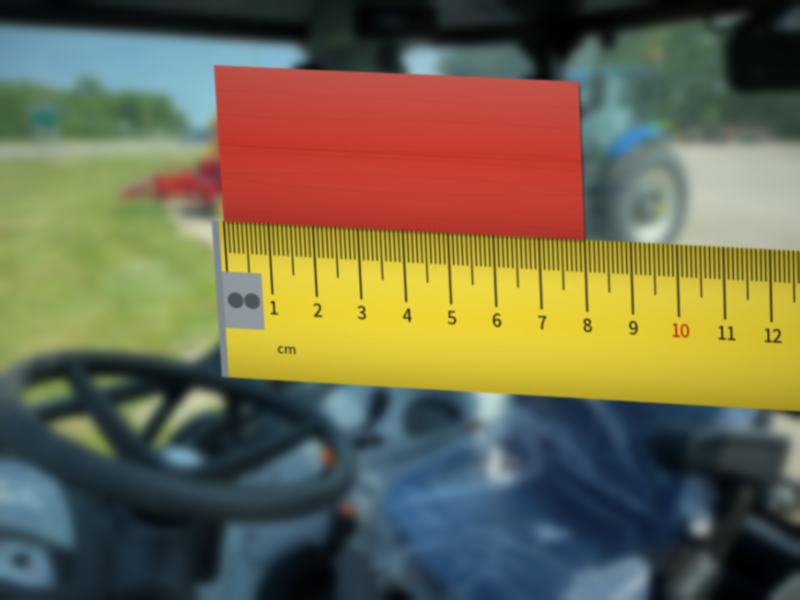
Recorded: value=8 unit=cm
